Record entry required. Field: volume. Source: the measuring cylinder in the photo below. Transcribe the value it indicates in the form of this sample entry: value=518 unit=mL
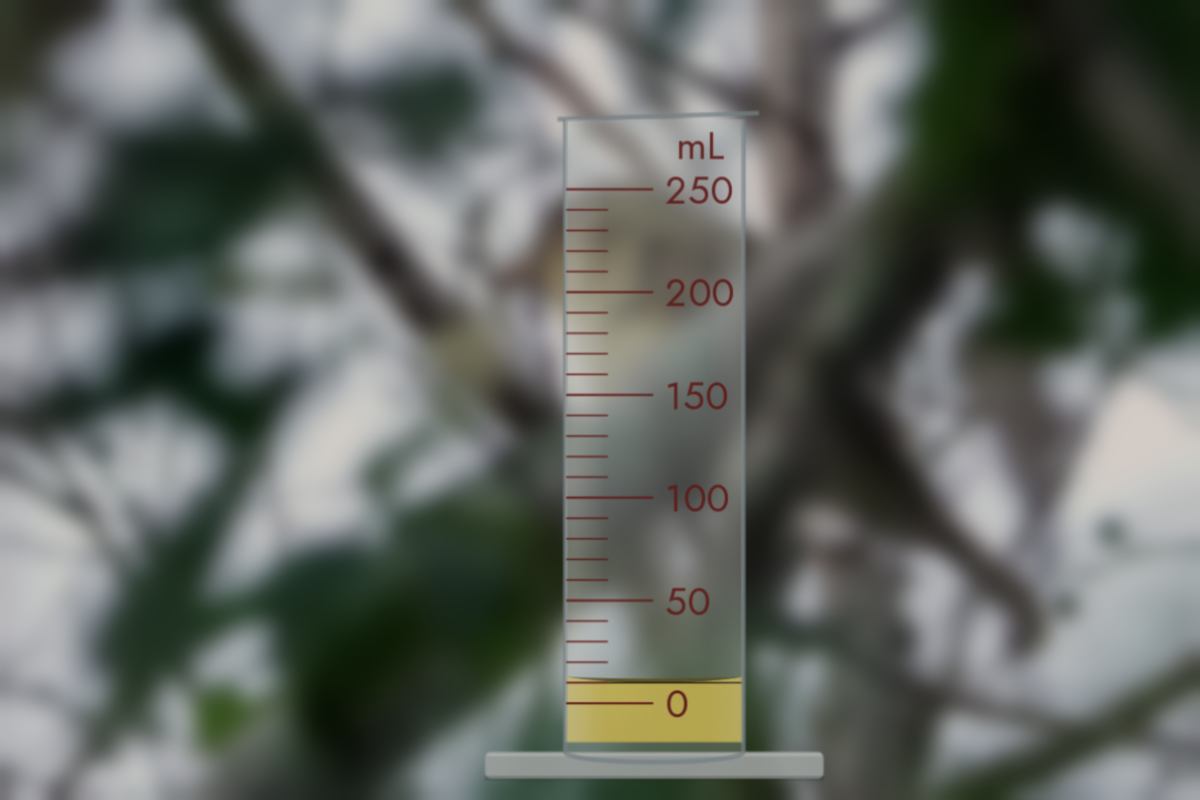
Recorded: value=10 unit=mL
